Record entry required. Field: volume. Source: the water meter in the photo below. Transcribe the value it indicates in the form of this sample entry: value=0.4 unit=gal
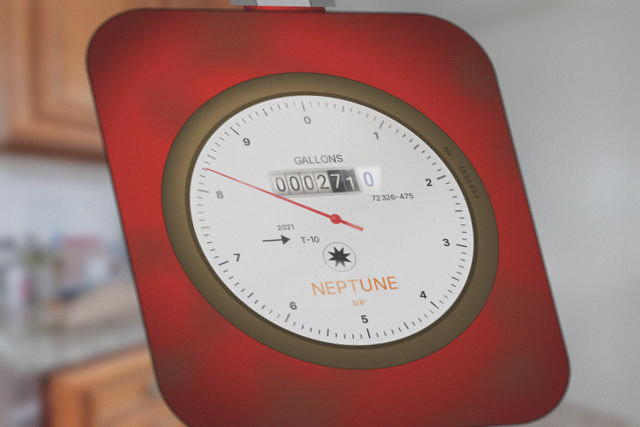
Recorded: value=2708.3 unit=gal
